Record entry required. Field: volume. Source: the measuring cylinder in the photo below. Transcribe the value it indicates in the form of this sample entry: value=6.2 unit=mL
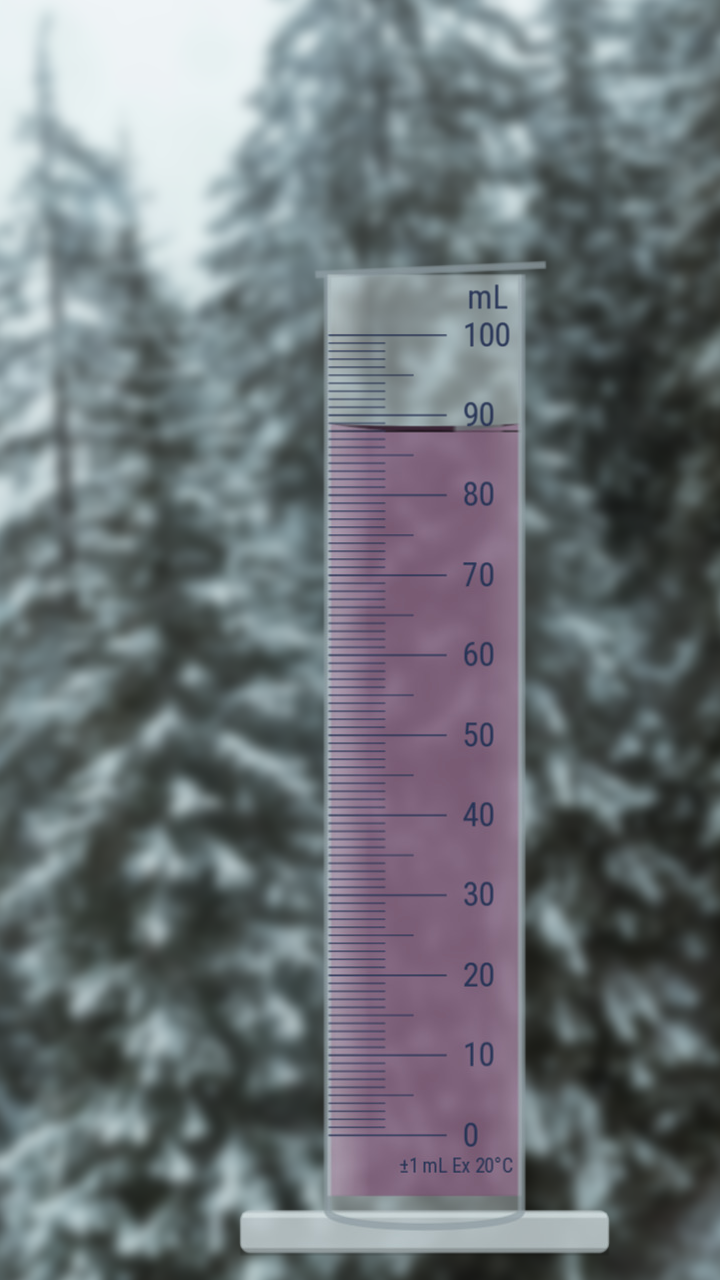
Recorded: value=88 unit=mL
